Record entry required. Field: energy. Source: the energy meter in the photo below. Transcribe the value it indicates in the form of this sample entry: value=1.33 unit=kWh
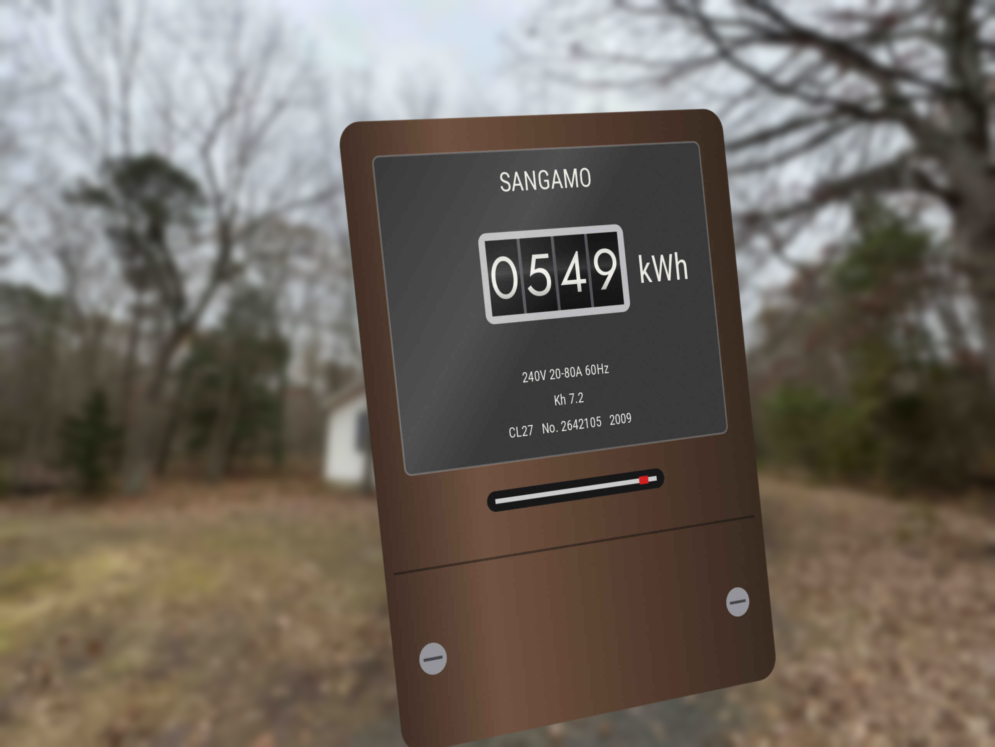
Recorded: value=549 unit=kWh
